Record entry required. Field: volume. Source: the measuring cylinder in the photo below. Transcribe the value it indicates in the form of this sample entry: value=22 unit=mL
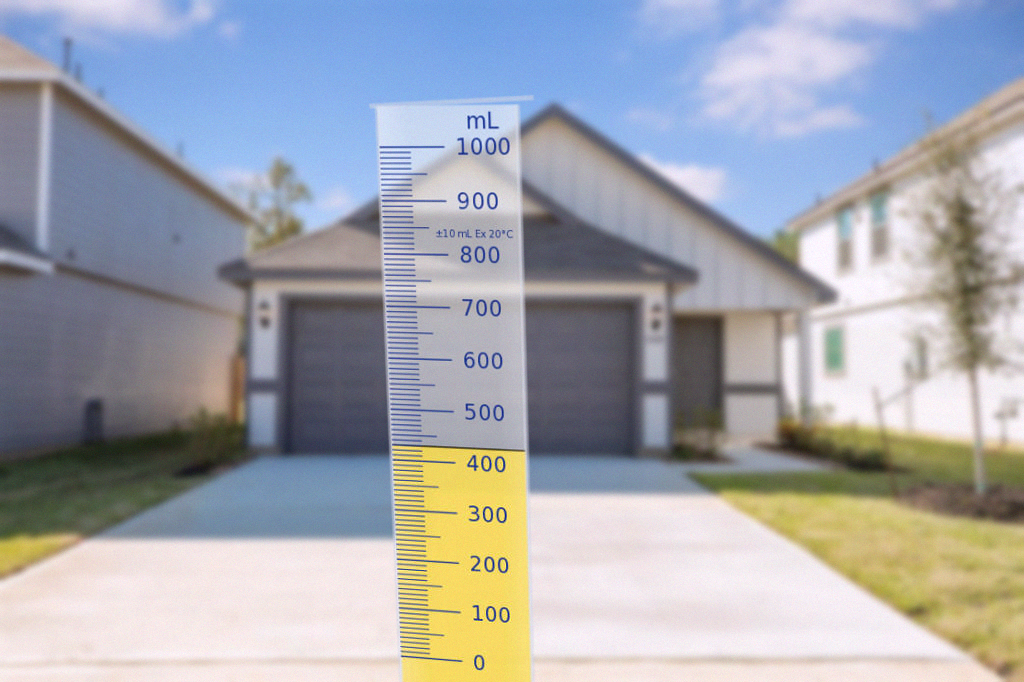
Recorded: value=430 unit=mL
